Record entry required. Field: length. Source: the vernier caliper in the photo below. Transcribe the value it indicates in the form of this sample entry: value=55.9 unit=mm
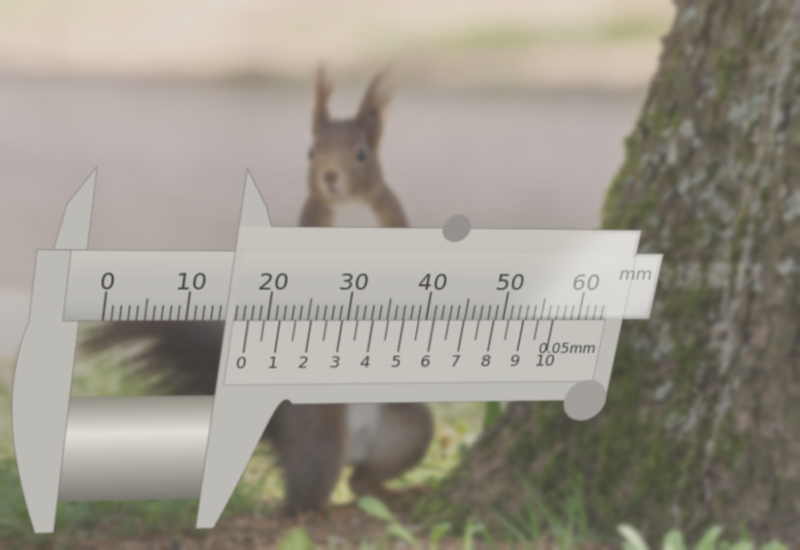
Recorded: value=17.6 unit=mm
